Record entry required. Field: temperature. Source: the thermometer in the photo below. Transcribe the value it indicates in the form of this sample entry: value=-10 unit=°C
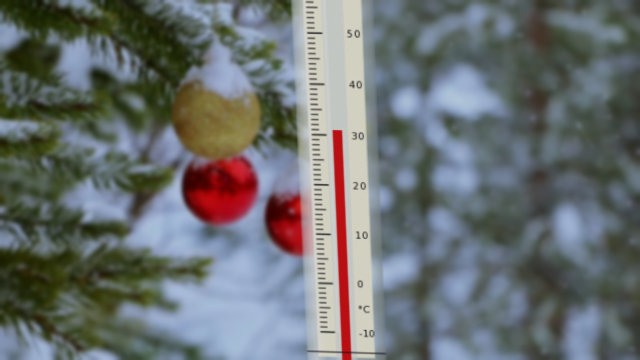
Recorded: value=31 unit=°C
